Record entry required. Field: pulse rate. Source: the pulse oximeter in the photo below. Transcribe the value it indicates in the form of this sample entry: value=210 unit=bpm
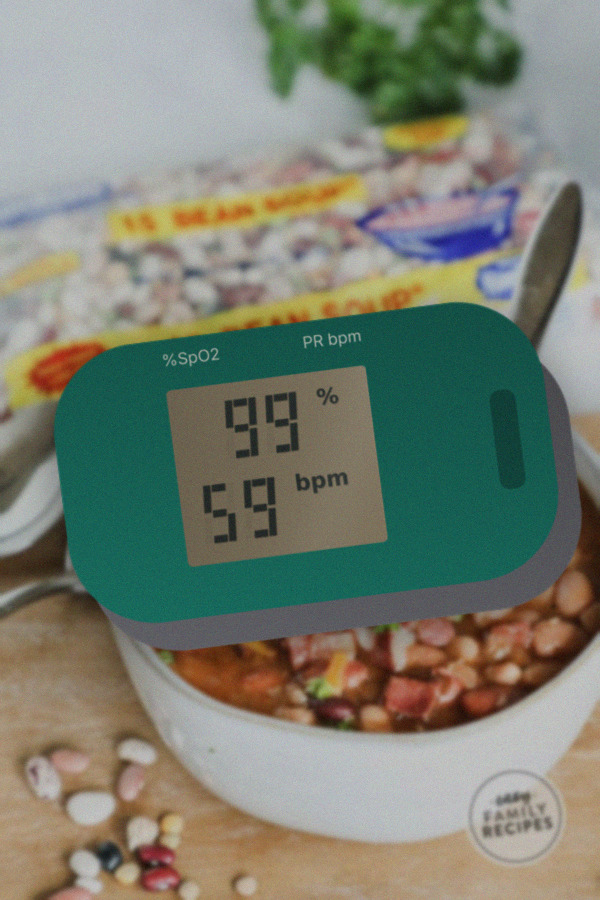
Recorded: value=59 unit=bpm
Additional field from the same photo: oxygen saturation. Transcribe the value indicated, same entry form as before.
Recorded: value=99 unit=%
